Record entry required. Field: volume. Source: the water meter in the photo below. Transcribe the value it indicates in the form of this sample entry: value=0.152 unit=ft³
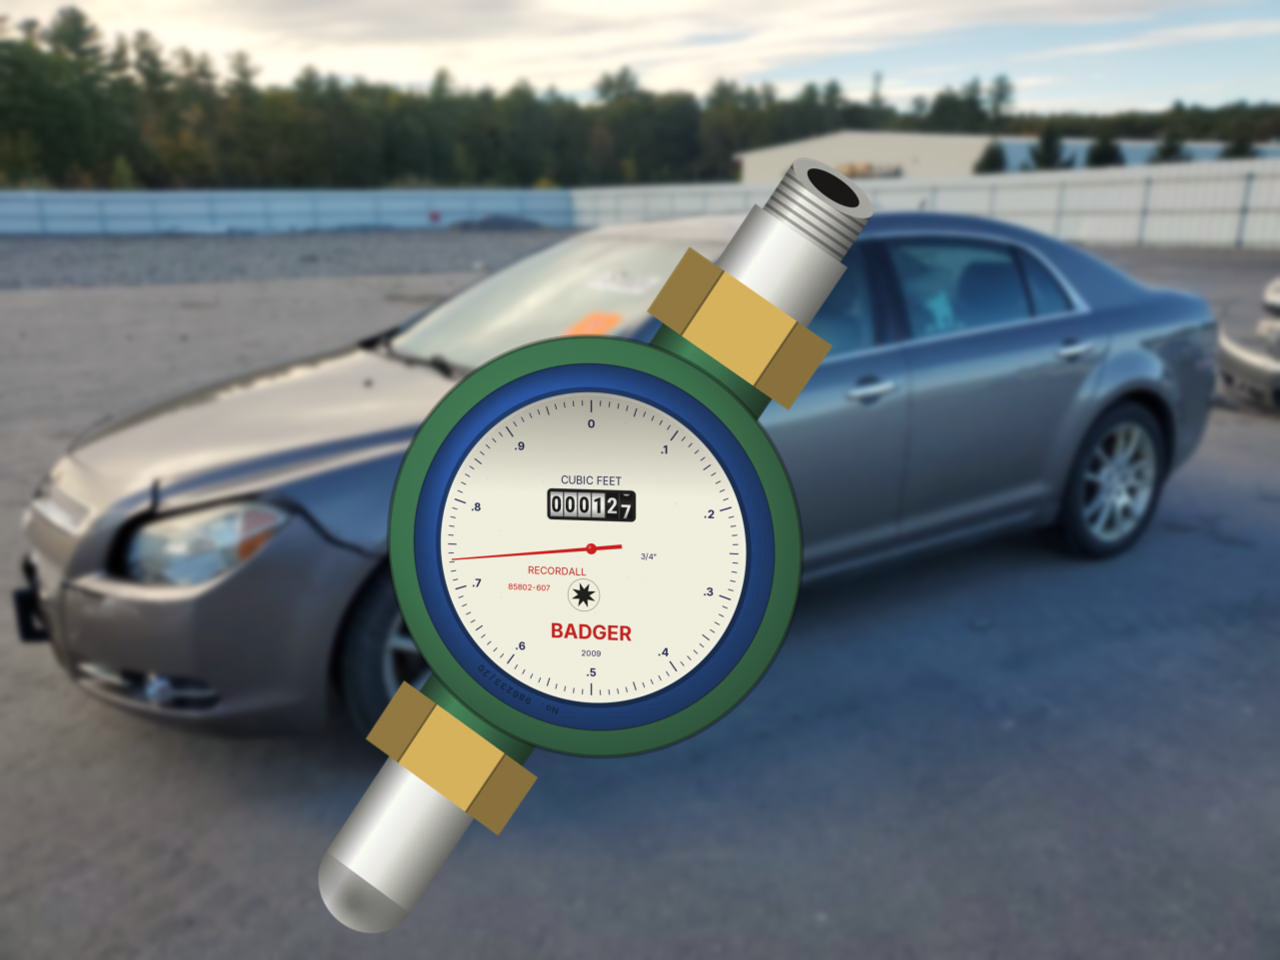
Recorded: value=126.73 unit=ft³
